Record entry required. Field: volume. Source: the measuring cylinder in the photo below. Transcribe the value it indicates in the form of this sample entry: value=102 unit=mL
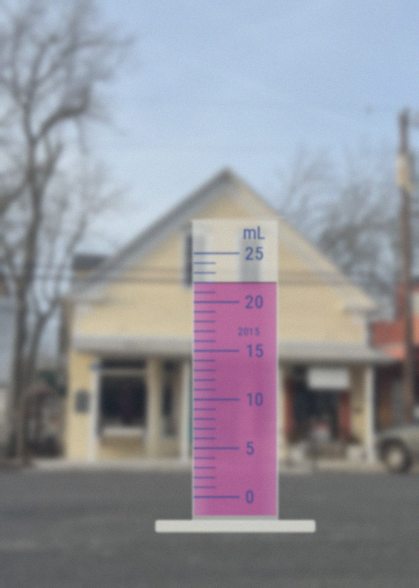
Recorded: value=22 unit=mL
